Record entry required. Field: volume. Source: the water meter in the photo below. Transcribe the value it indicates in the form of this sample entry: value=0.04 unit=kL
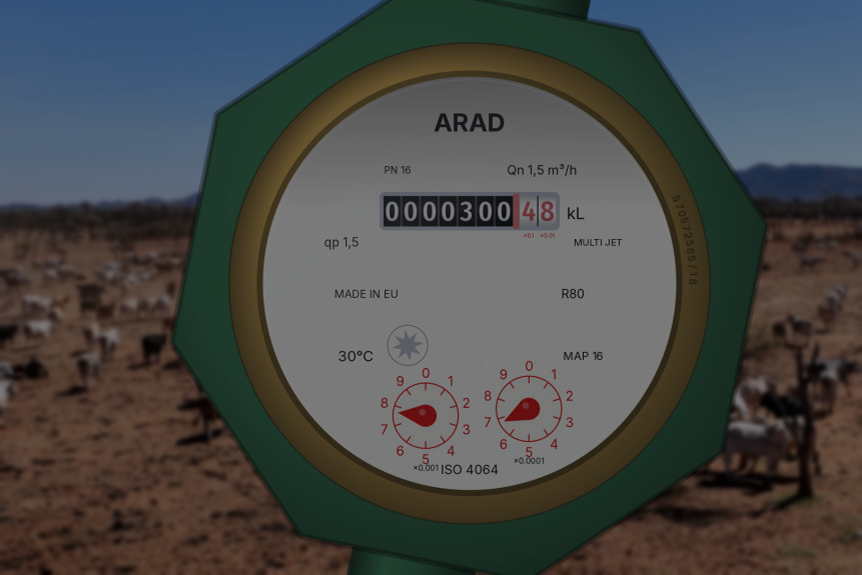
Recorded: value=300.4876 unit=kL
